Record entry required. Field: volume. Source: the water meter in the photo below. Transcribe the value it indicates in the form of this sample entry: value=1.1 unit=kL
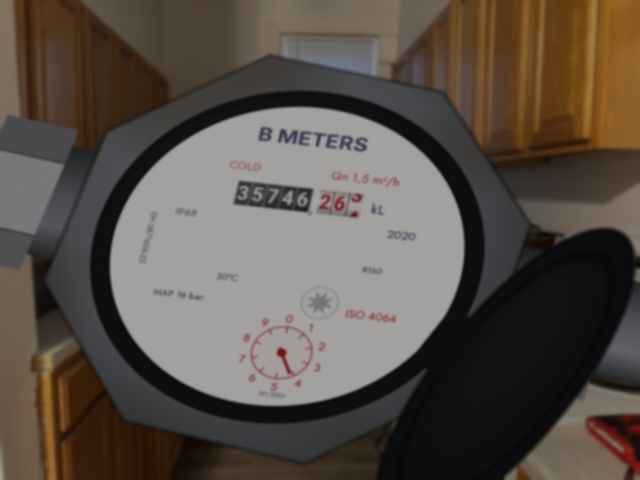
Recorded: value=35746.2634 unit=kL
